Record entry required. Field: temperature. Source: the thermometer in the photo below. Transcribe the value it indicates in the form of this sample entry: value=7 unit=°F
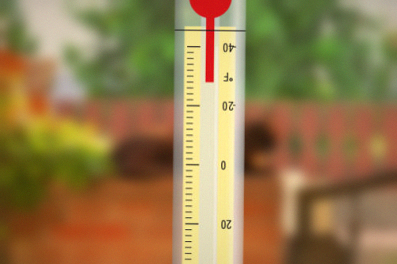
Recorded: value=-28 unit=°F
